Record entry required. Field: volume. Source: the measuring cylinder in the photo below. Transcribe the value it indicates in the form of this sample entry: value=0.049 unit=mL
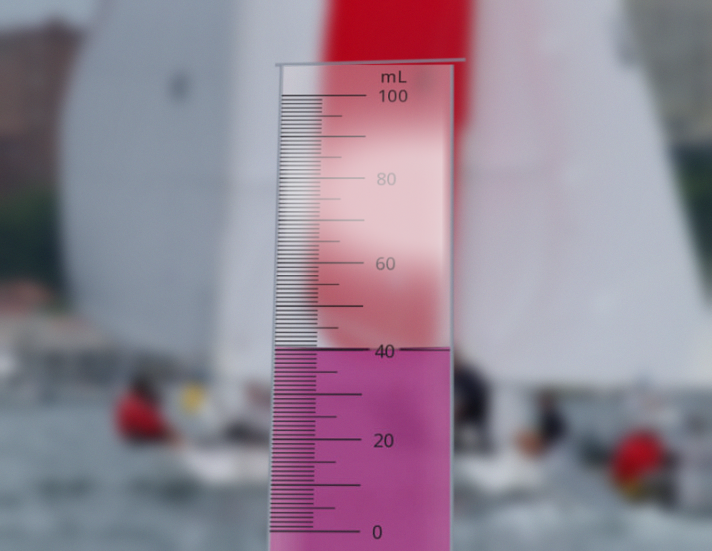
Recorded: value=40 unit=mL
